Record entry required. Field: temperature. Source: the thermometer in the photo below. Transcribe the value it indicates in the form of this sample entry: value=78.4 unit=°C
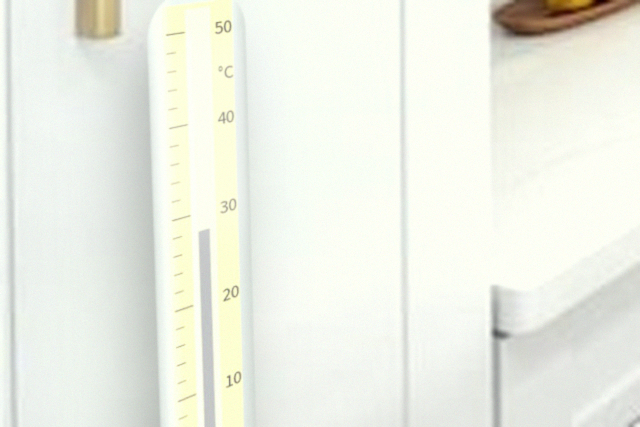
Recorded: value=28 unit=°C
